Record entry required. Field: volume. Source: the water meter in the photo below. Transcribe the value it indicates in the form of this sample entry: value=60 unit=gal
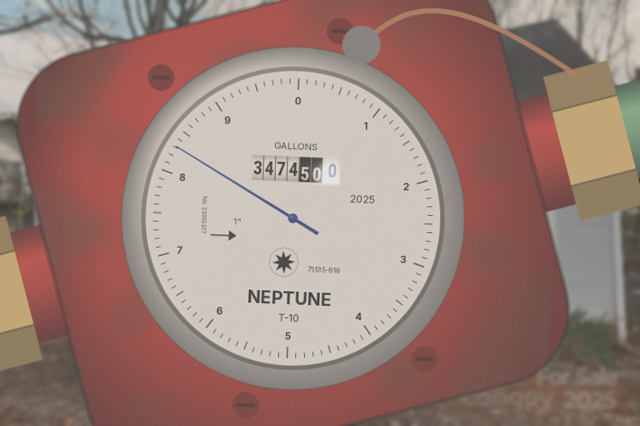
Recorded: value=3474498.3 unit=gal
